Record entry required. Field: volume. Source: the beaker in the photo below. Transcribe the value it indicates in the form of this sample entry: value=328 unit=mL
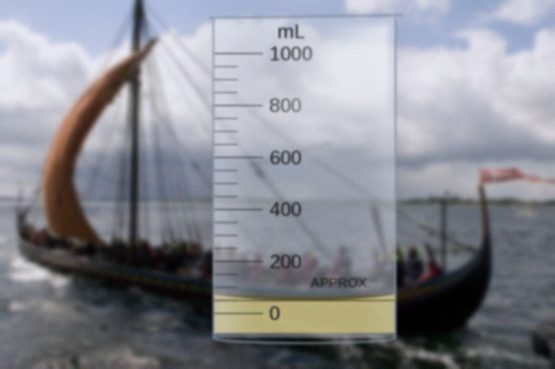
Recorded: value=50 unit=mL
